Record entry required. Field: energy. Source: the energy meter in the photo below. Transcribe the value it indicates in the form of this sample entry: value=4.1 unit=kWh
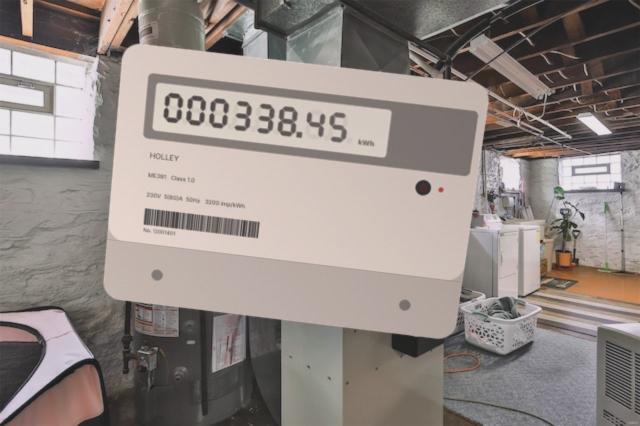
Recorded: value=338.45 unit=kWh
